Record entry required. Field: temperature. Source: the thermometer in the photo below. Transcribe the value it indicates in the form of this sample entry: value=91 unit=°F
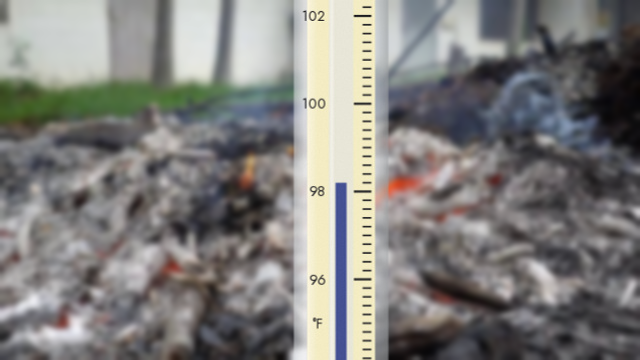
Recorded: value=98.2 unit=°F
